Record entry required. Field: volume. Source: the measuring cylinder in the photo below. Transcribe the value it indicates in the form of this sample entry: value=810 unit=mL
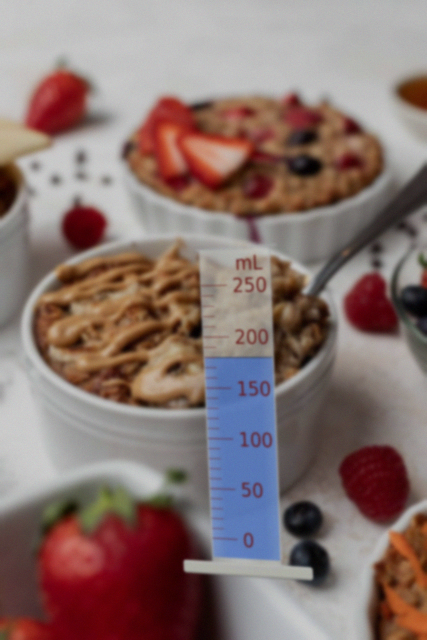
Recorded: value=180 unit=mL
